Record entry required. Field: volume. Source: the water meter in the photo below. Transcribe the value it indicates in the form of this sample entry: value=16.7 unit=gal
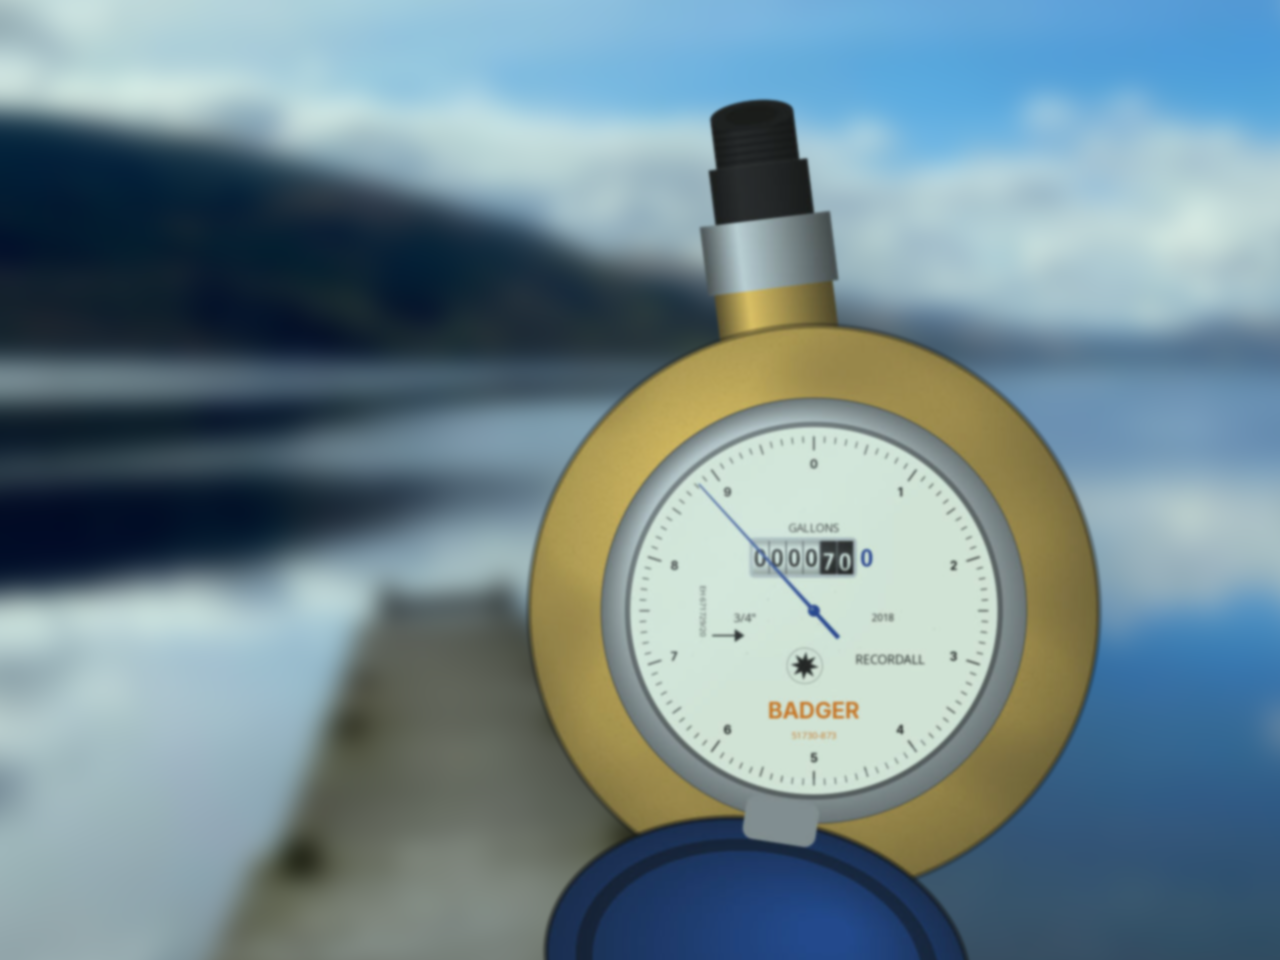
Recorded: value=698.8 unit=gal
